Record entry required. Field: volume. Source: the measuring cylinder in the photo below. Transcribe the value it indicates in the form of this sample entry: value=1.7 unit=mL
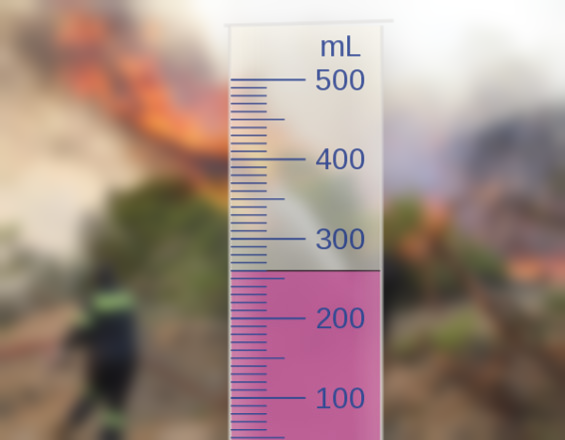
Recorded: value=260 unit=mL
